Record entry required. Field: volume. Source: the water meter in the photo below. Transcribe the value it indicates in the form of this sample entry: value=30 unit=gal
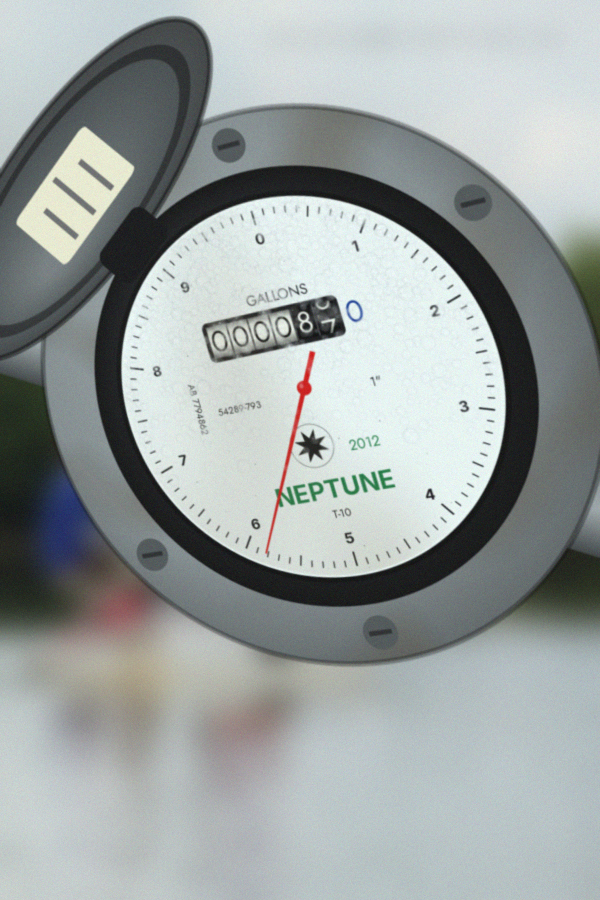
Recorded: value=865.8 unit=gal
